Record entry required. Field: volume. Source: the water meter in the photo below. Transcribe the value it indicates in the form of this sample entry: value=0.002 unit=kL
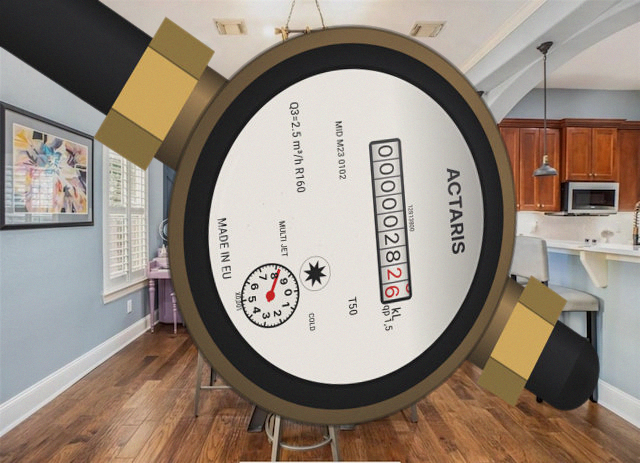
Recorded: value=28.258 unit=kL
